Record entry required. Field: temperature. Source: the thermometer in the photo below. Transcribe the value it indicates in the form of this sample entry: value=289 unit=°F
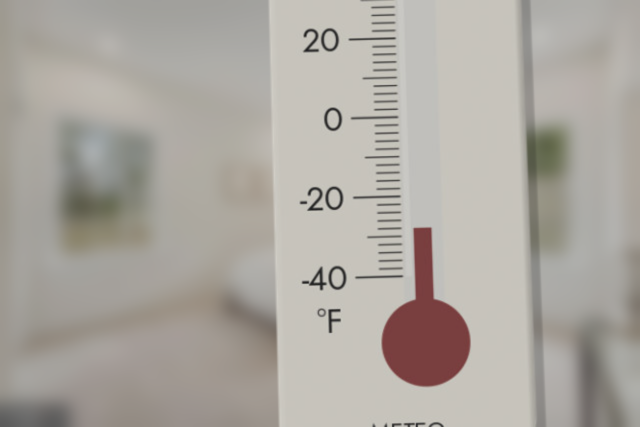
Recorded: value=-28 unit=°F
